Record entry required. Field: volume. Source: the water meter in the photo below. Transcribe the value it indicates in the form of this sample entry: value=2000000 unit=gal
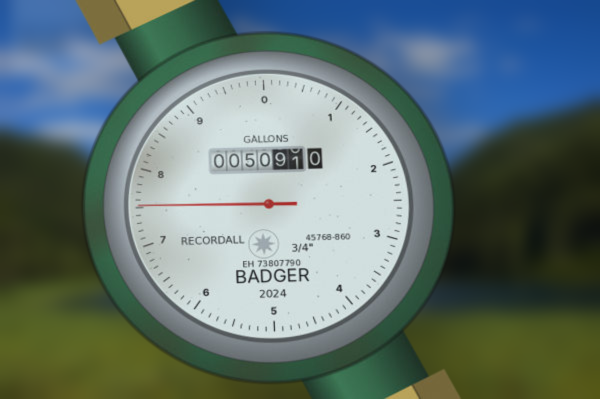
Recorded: value=50907.5 unit=gal
